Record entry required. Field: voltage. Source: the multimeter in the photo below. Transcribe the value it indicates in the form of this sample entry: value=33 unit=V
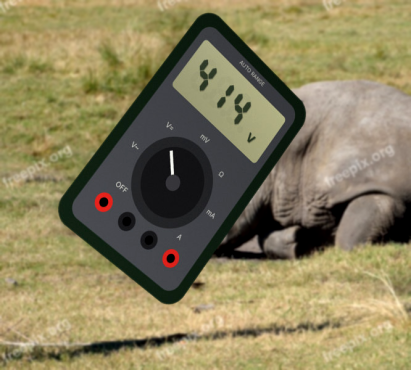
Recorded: value=414 unit=V
